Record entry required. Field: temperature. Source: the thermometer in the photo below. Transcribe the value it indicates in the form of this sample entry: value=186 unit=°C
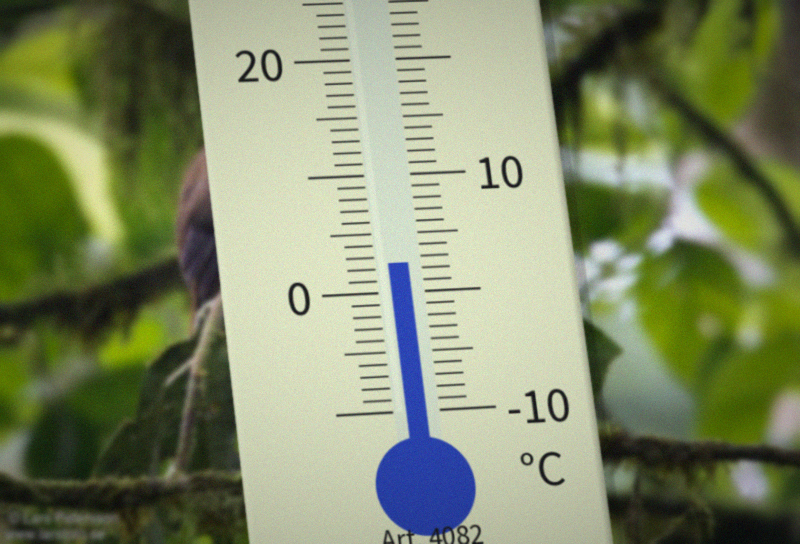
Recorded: value=2.5 unit=°C
